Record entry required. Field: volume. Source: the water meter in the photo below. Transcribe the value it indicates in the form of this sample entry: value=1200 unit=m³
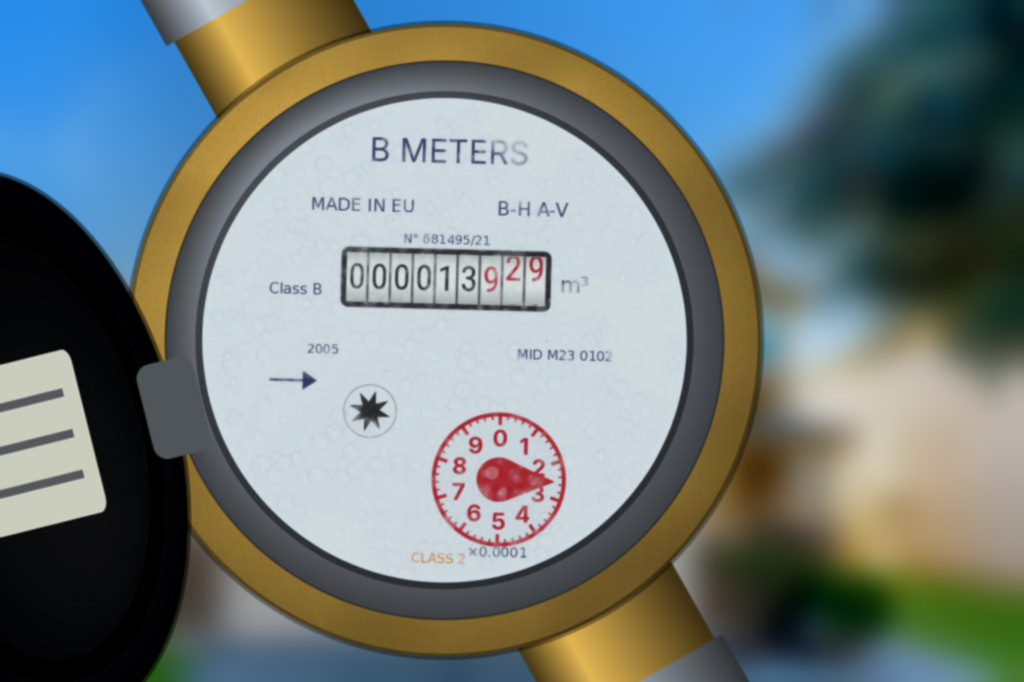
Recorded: value=13.9292 unit=m³
